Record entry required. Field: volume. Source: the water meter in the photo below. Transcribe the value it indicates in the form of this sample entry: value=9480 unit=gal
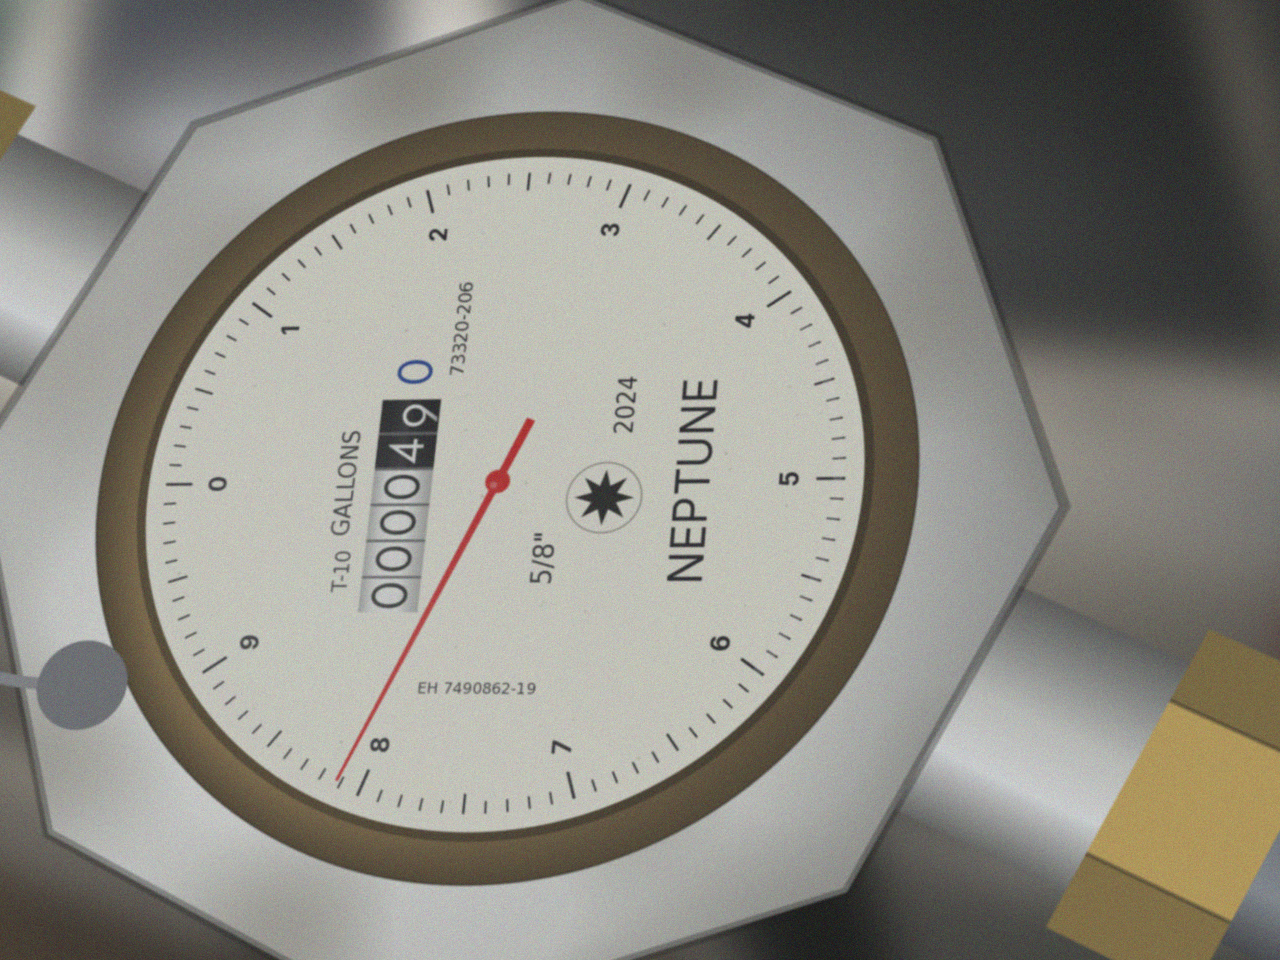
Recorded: value=488.1 unit=gal
